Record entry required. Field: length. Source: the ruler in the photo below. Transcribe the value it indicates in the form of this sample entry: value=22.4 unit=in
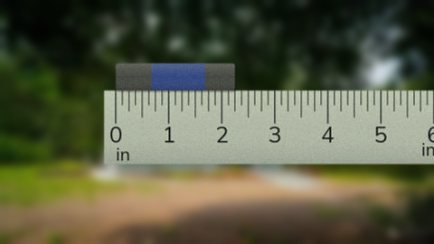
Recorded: value=2.25 unit=in
